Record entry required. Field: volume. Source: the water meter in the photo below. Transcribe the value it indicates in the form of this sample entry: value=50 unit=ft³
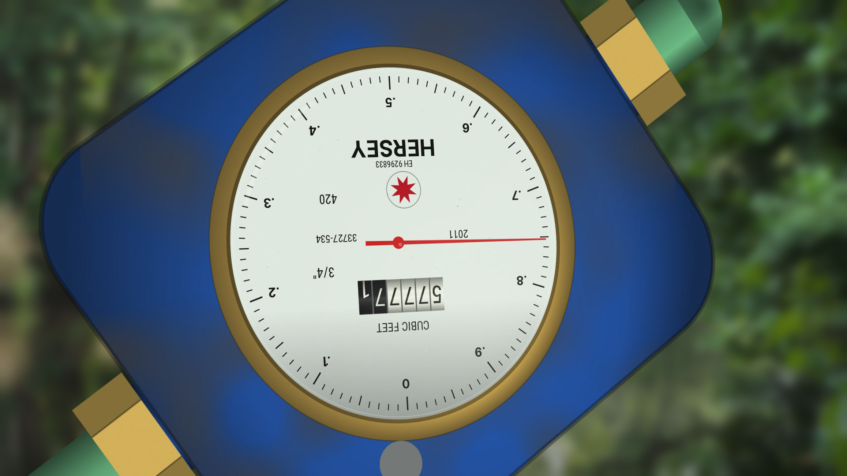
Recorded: value=577770.75 unit=ft³
